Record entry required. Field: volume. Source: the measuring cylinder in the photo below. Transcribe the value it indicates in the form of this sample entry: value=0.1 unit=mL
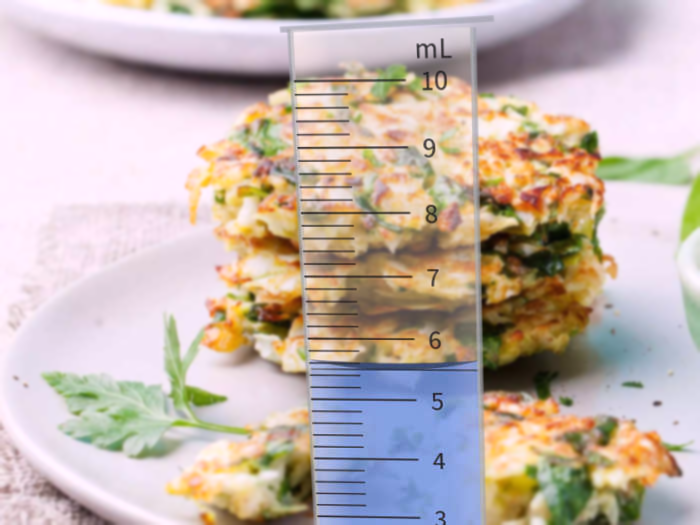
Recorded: value=5.5 unit=mL
